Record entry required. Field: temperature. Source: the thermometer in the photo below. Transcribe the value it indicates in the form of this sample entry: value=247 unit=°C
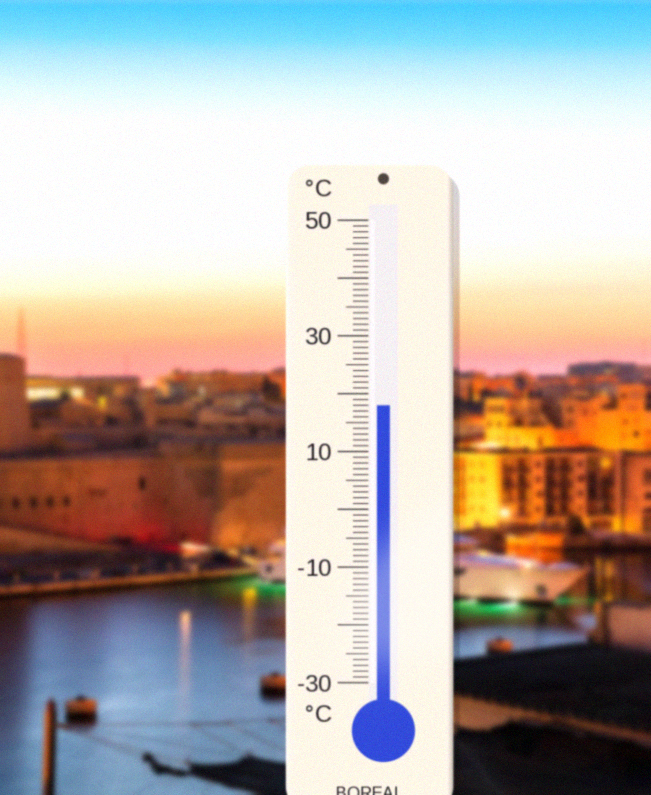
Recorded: value=18 unit=°C
